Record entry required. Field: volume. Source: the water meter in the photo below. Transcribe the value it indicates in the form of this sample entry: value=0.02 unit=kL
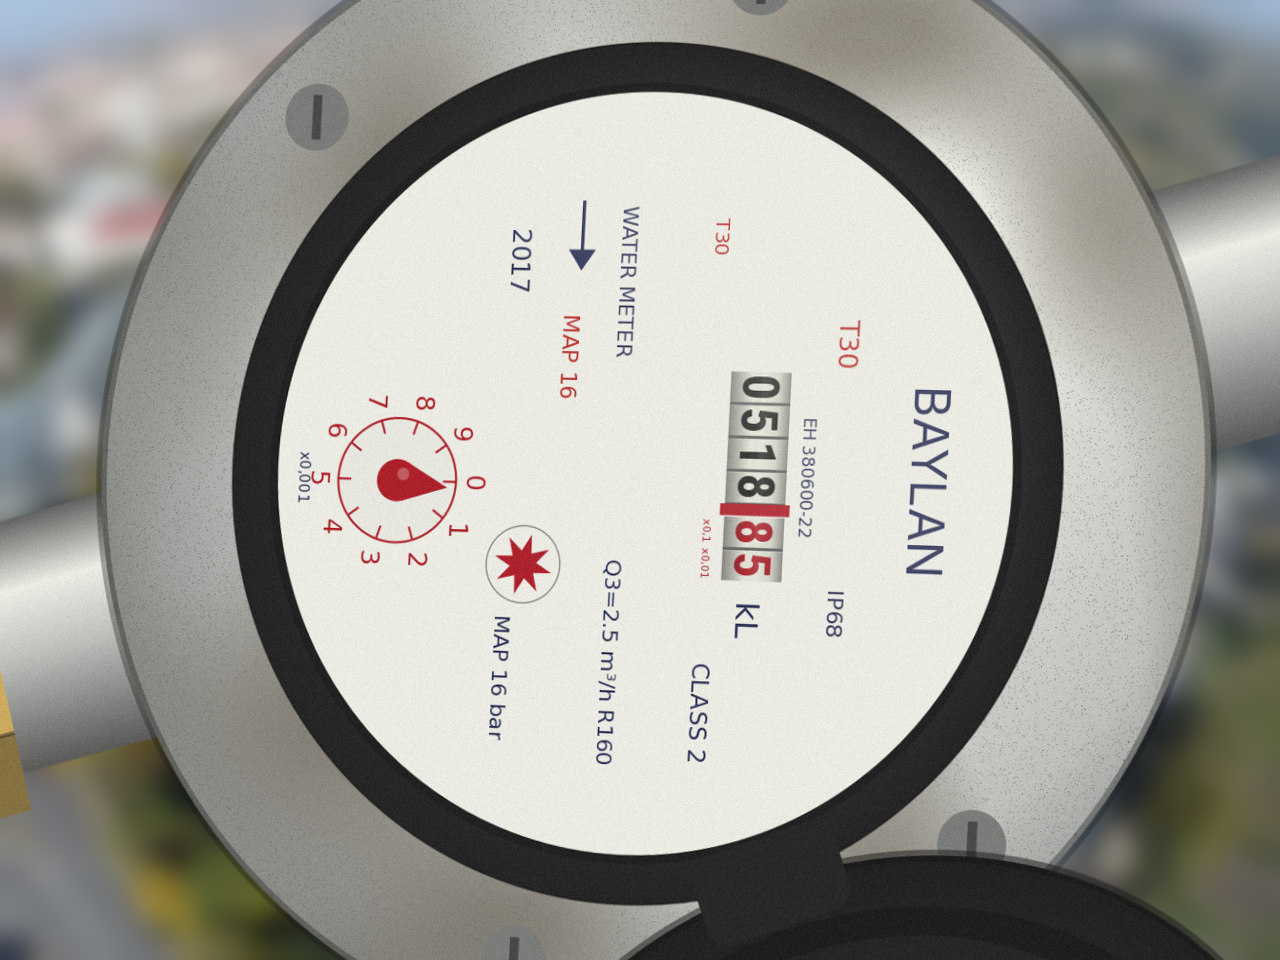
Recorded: value=518.850 unit=kL
